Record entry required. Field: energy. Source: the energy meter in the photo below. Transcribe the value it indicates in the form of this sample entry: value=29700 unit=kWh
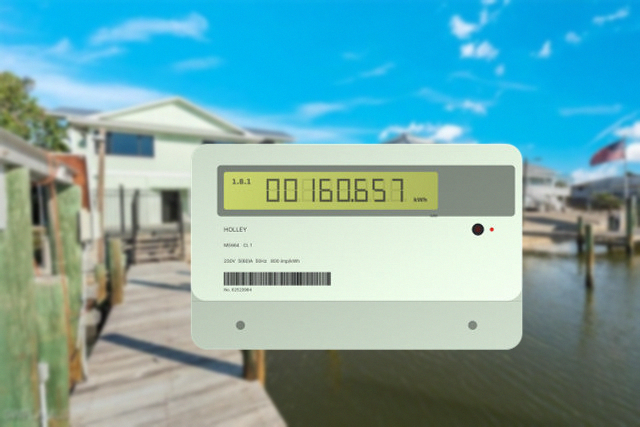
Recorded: value=160.657 unit=kWh
